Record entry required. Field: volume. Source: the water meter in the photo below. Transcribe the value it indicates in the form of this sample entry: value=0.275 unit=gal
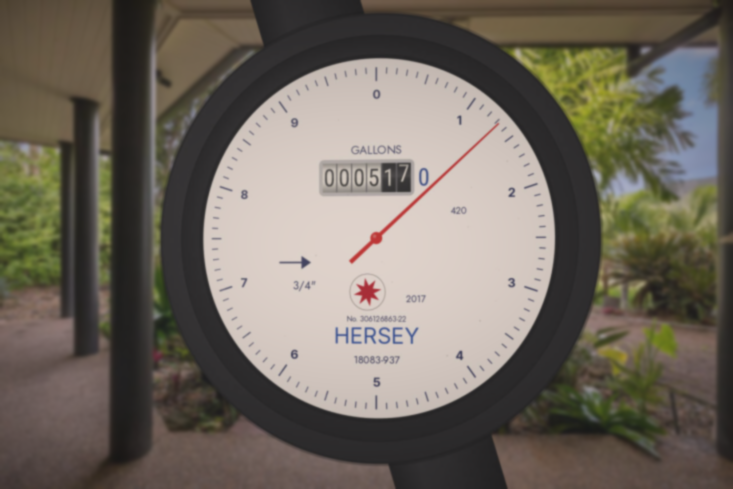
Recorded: value=5171.3 unit=gal
